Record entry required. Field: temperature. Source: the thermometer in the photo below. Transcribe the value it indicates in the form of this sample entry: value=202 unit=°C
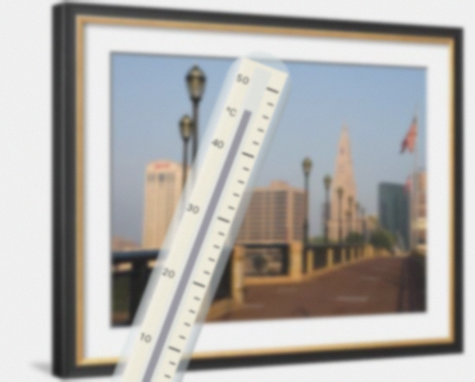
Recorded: value=46 unit=°C
